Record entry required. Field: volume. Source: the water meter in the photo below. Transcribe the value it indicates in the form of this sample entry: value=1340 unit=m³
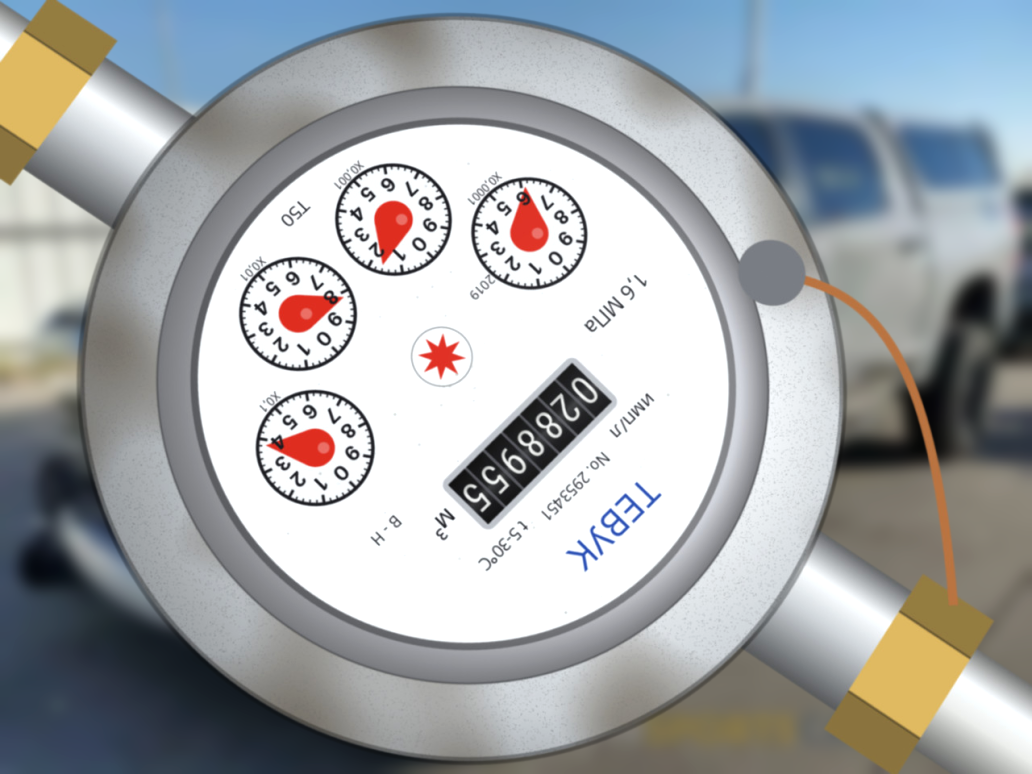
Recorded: value=288955.3816 unit=m³
